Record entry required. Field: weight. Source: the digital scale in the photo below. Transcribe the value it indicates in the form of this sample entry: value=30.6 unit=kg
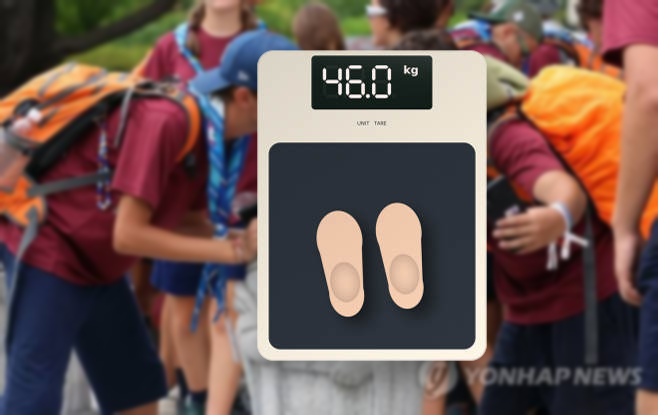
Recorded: value=46.0 unit=kg
